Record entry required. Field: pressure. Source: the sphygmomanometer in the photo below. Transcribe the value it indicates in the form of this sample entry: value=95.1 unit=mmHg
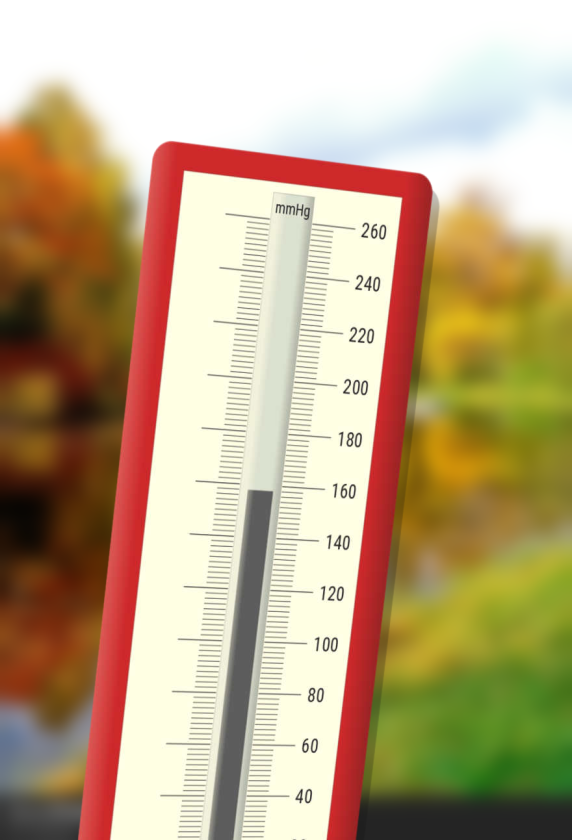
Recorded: value=158 unit=mmHg
